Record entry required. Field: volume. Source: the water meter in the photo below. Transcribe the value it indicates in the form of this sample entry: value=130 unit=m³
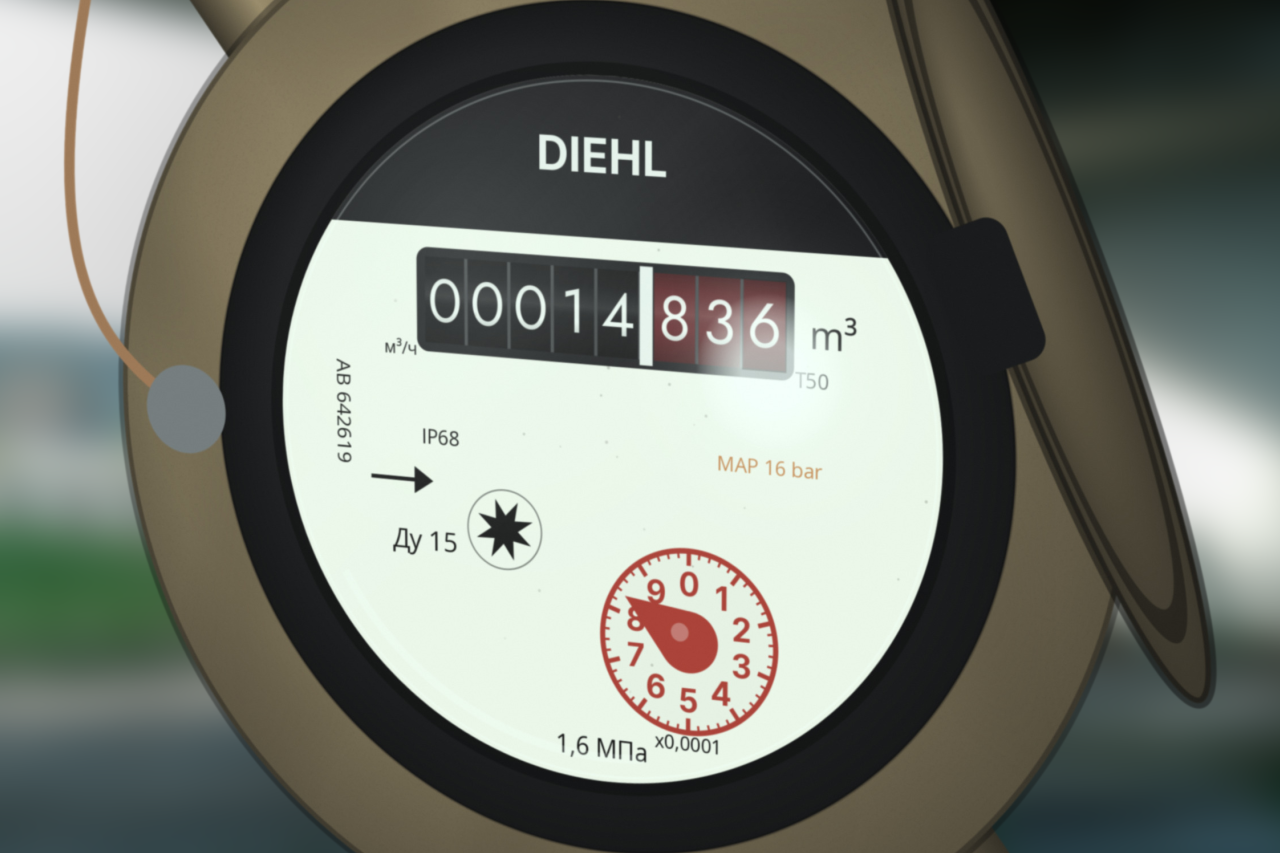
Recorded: value=14.8368 unit=m³
